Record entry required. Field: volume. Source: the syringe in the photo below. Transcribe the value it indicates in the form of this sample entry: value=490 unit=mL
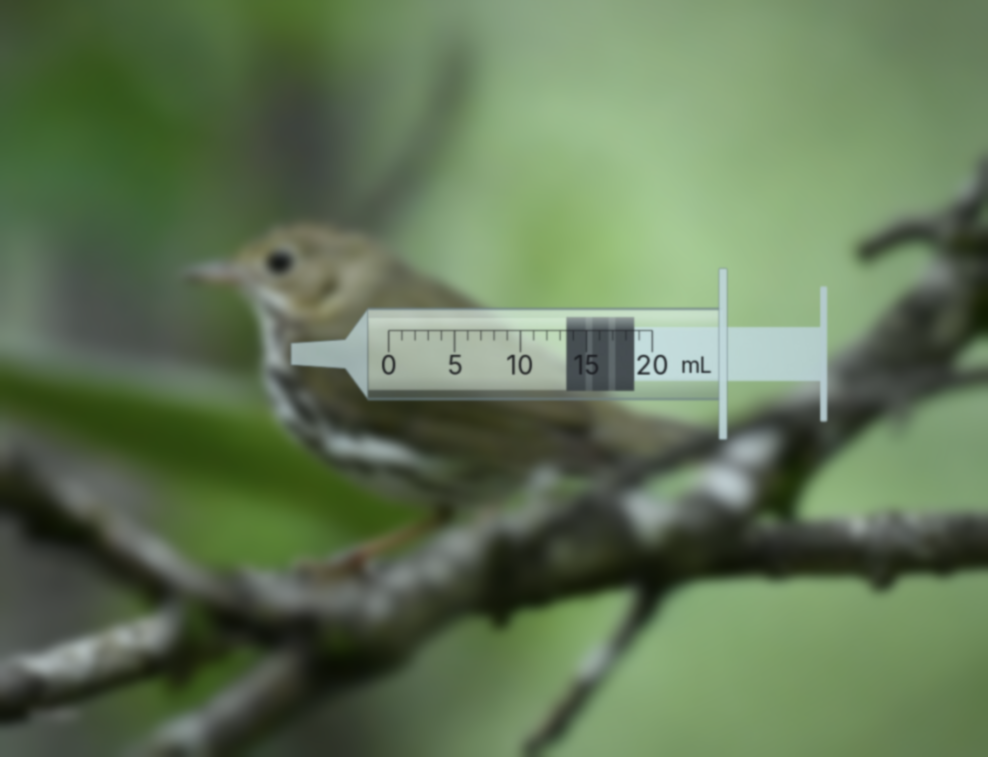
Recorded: value=13.5 unit=mL
